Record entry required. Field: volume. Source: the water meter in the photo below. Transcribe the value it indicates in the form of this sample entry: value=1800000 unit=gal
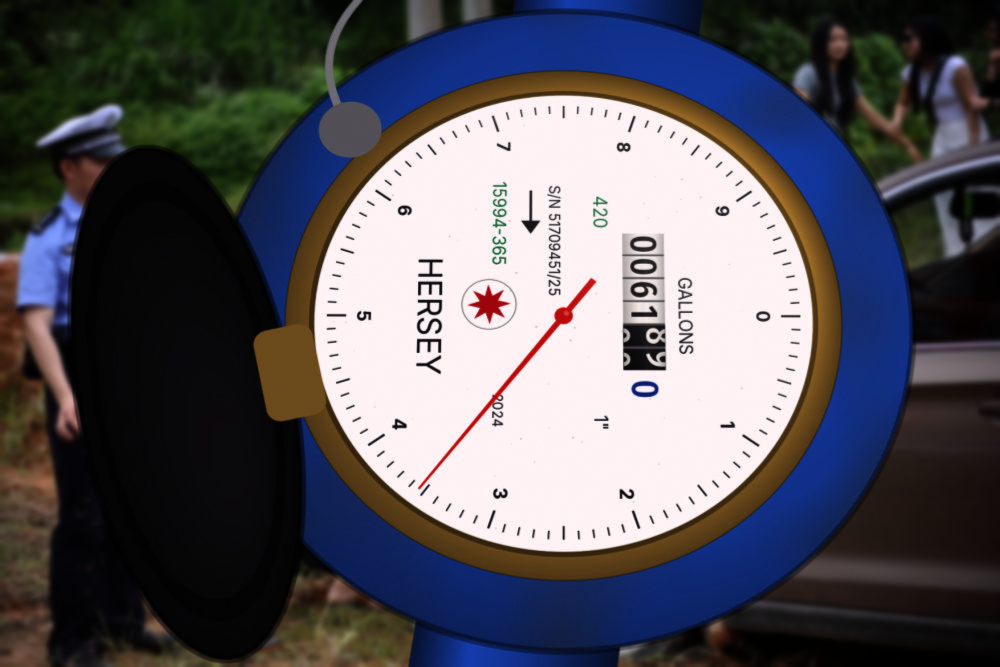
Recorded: value=61893.5 unit=gal
